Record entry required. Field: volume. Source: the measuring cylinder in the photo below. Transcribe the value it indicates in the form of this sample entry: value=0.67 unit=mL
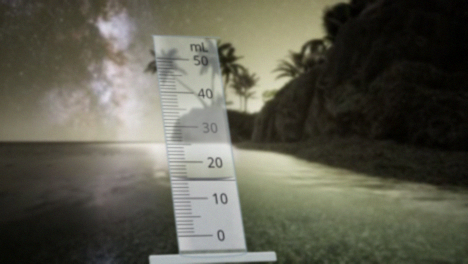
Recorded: value=15 unit=mL
